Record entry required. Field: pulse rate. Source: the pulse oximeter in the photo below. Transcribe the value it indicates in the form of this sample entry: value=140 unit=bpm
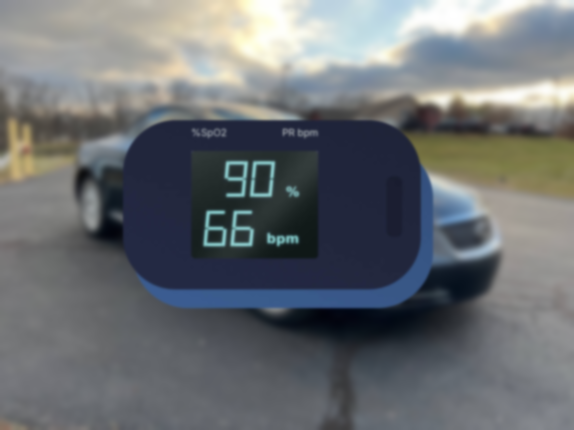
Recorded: value=66 unit=bpm
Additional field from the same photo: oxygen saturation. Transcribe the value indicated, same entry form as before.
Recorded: value=90 unit=%
